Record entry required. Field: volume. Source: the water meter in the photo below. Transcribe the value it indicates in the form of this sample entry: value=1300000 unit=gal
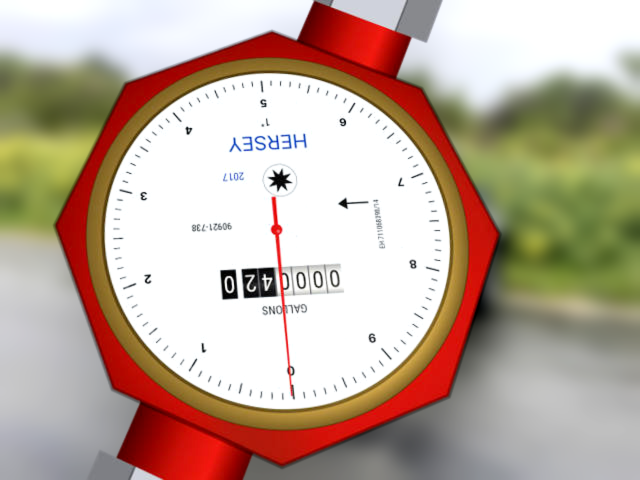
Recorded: value=420.0 unit=gal
